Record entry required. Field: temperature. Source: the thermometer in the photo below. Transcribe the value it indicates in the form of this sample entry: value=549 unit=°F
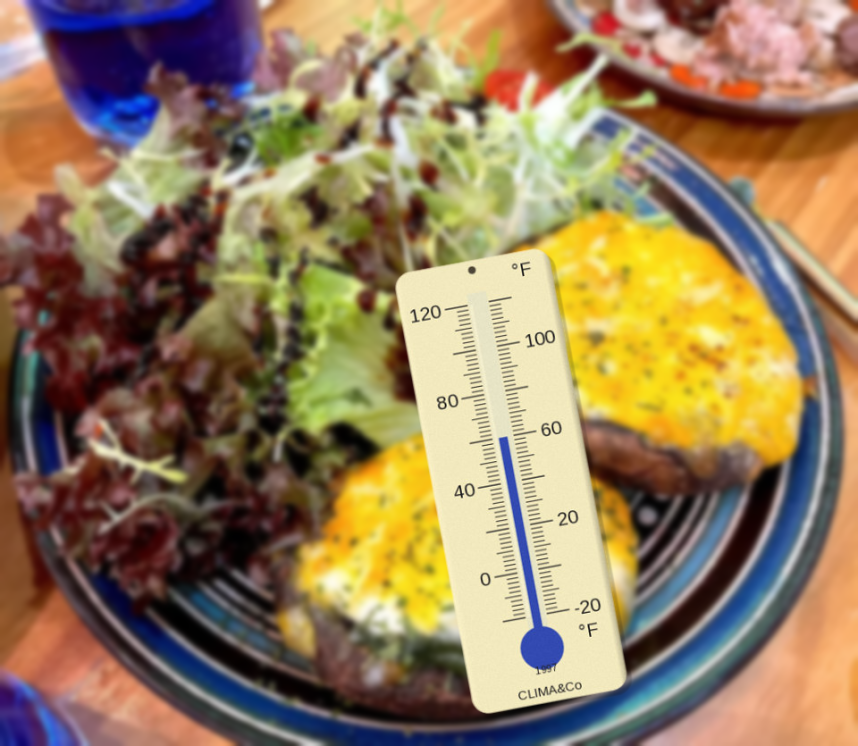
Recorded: value=60 unit=°F
